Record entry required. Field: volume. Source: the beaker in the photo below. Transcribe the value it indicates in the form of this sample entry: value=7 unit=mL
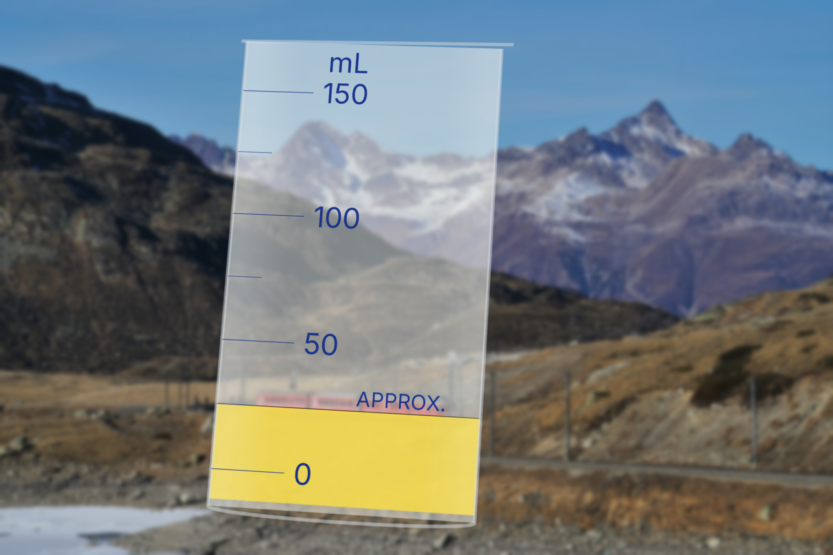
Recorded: value=25 unit=mL
